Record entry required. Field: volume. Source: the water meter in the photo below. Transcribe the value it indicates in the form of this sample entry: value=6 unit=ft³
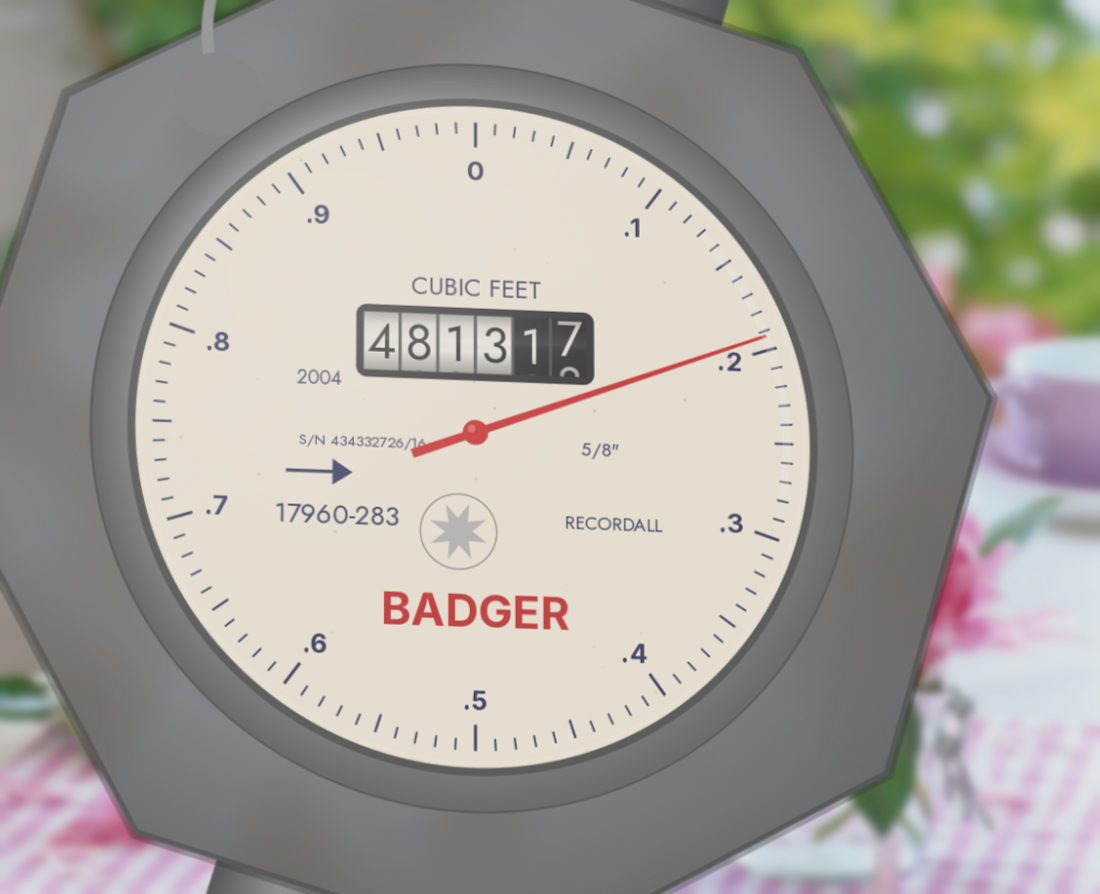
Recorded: value=481317.19 unit=ft³
